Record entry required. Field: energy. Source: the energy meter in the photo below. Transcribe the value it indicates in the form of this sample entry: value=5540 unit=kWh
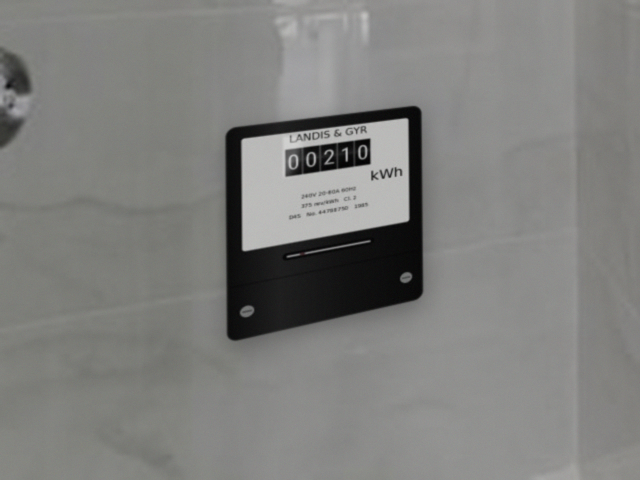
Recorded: value=210 unit=kWh
